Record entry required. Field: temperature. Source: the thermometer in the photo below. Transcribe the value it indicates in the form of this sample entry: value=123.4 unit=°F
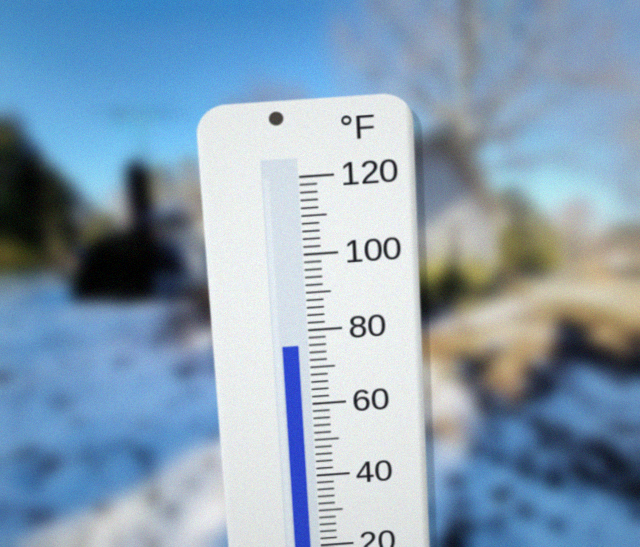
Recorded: value=76 unit=°F
